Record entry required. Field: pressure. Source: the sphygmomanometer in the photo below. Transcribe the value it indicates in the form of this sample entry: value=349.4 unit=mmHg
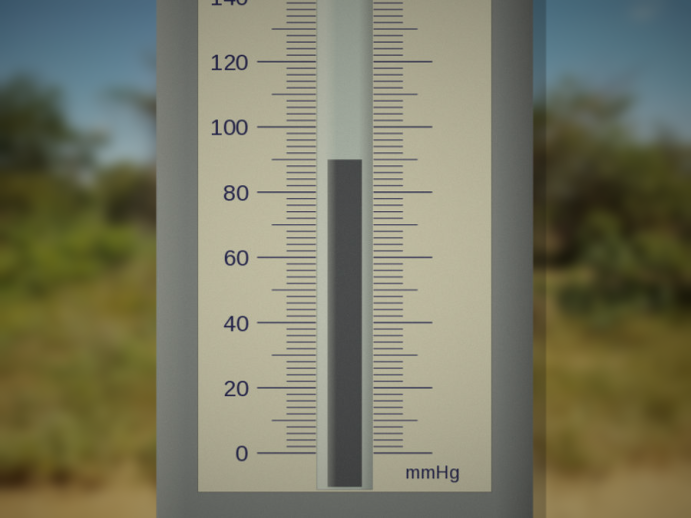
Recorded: value=90 unit=mmHg
